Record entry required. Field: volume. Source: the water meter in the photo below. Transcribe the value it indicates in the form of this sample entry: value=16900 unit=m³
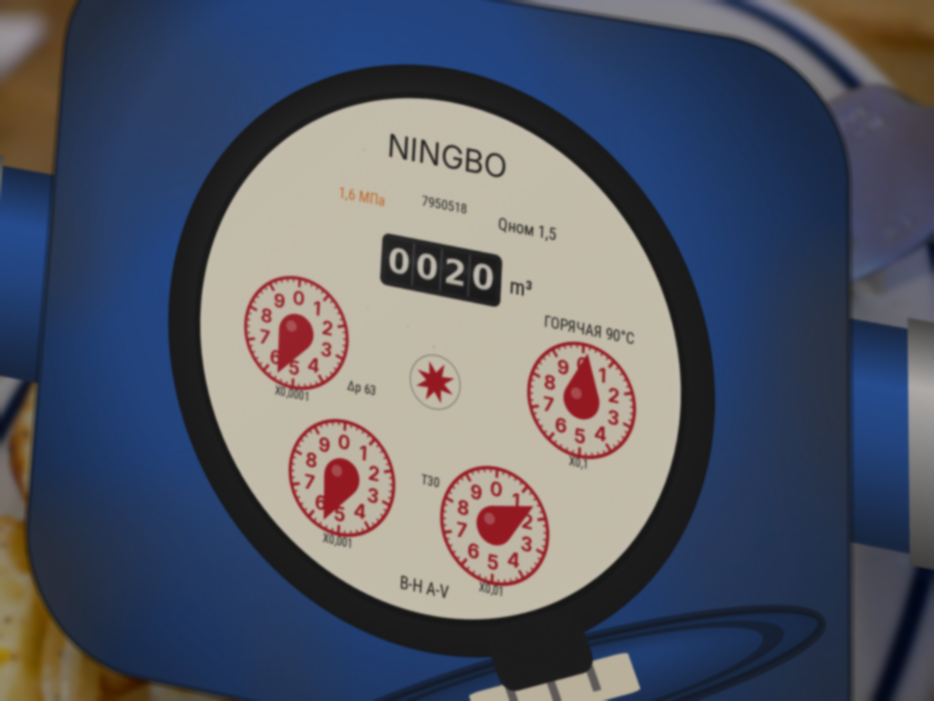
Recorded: value=20.0155 unit=m³
